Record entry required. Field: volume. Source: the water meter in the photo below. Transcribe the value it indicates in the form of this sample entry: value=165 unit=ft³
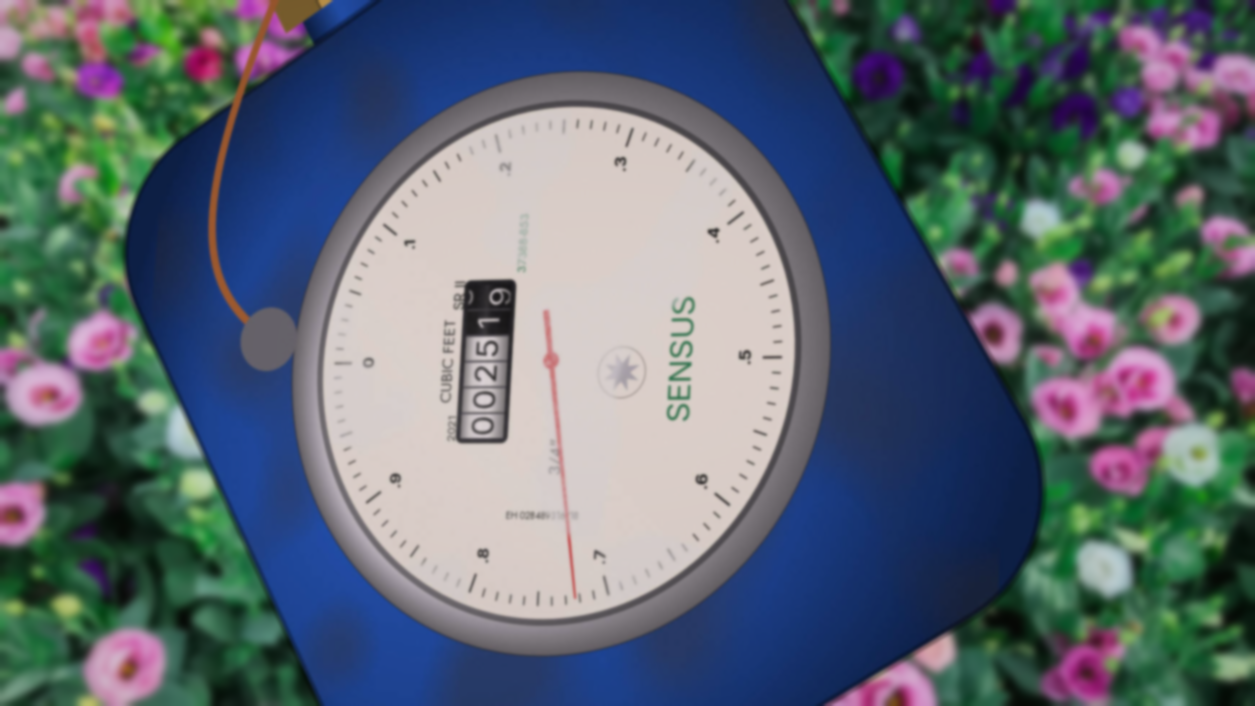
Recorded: value=2518.72 unit=ft³
